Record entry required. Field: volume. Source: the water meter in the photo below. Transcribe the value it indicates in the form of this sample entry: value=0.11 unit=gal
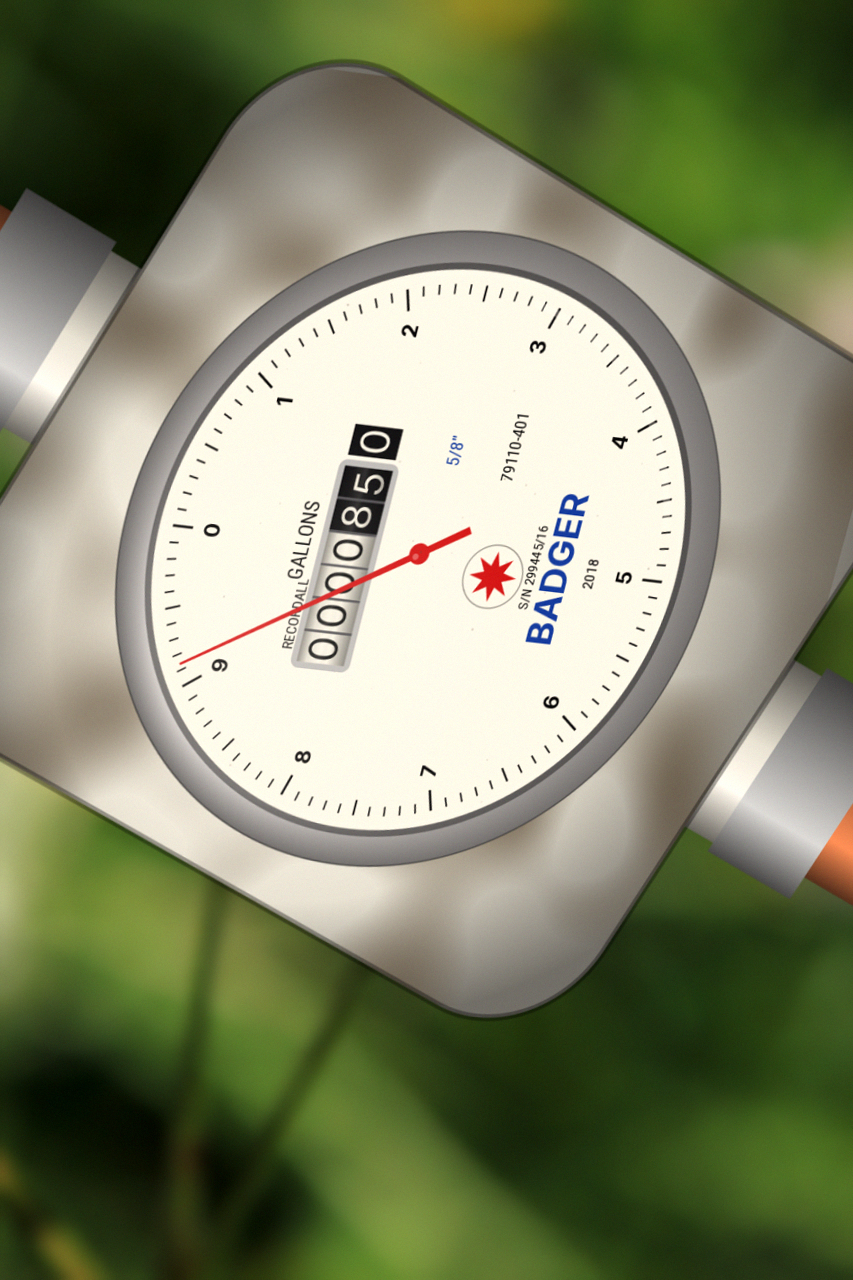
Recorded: value=849.1 unit=gal
